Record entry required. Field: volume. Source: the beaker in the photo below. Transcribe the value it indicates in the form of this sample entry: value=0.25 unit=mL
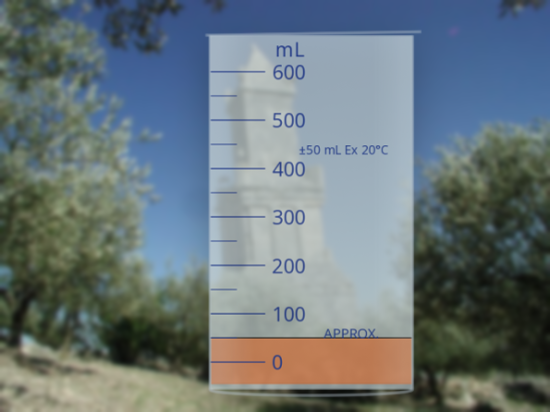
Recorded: value=50 unit=mL
